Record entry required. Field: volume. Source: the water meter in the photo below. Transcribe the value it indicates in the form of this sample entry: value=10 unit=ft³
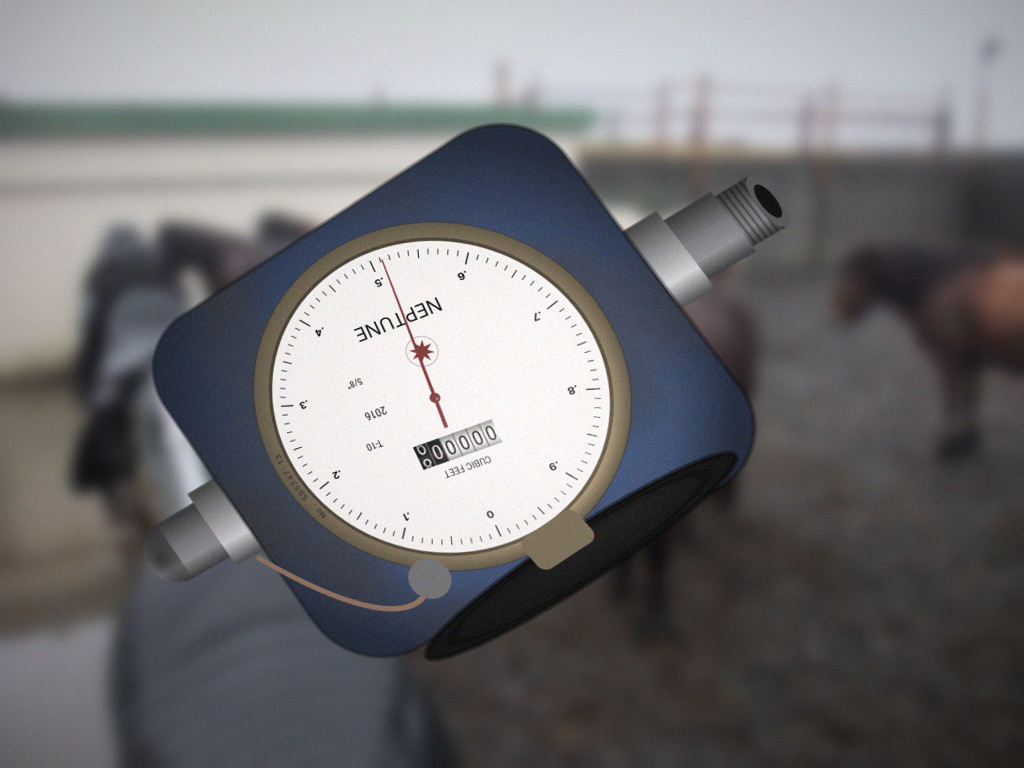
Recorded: value=8.51 unit=ft³
